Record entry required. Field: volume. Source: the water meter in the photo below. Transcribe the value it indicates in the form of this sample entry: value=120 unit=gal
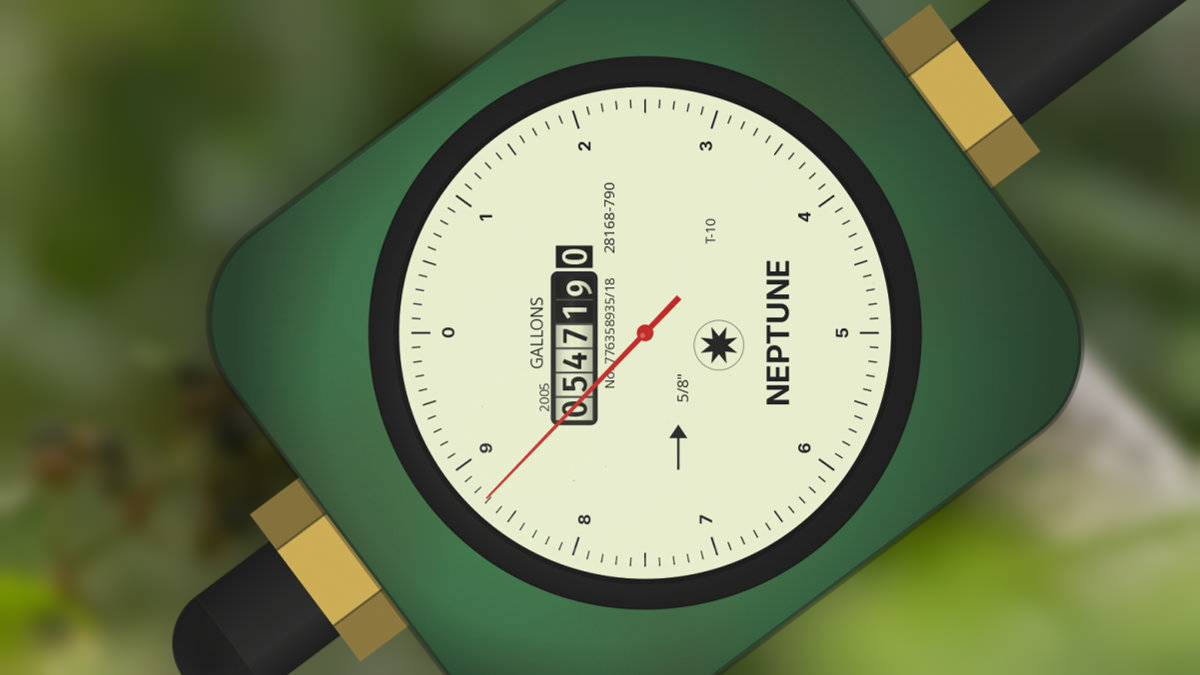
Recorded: value=547188.7 unit=gal
